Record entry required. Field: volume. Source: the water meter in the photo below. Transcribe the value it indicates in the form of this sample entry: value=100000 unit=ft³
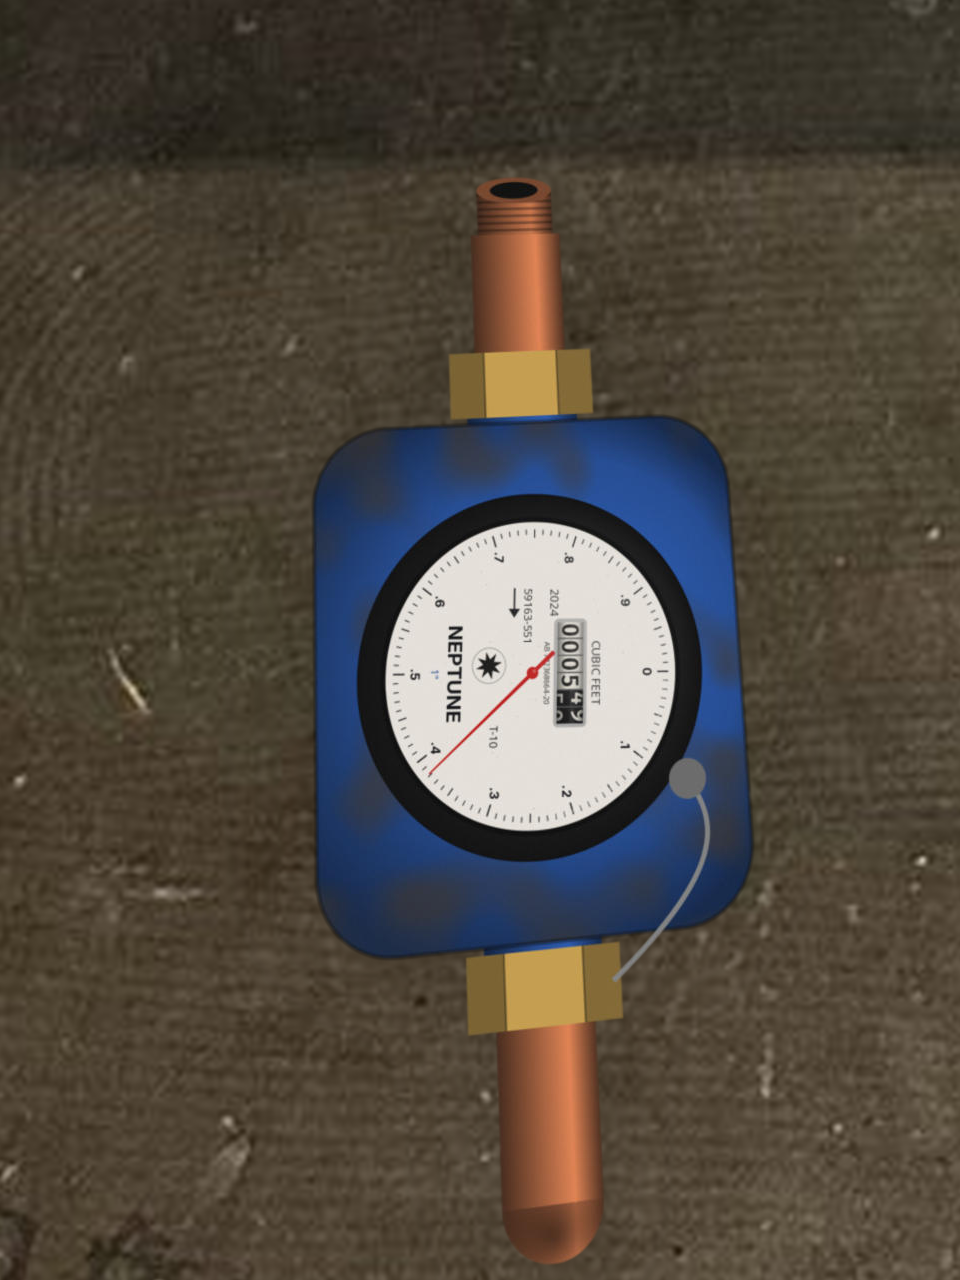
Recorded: value=549.38 unit=ft³
